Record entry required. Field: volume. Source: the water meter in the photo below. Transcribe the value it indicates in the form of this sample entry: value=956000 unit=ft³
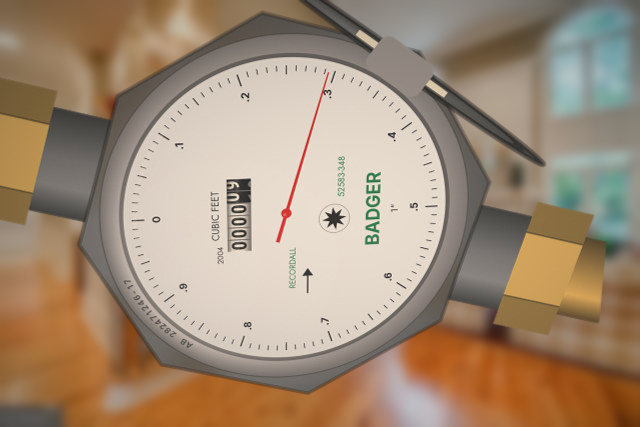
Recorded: value=9.29 unit=ft³
